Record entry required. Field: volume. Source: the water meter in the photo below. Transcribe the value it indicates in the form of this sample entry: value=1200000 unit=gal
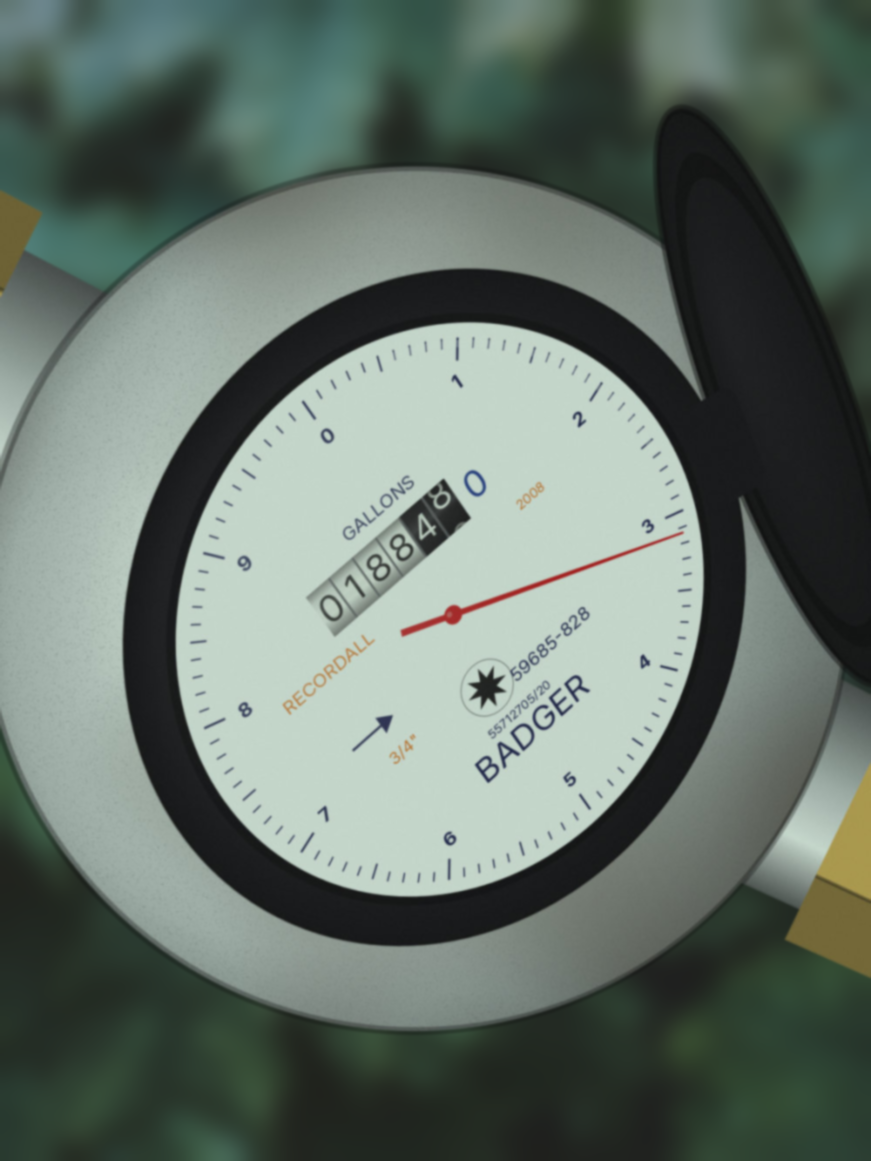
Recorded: value=188483.1 unit=gal
